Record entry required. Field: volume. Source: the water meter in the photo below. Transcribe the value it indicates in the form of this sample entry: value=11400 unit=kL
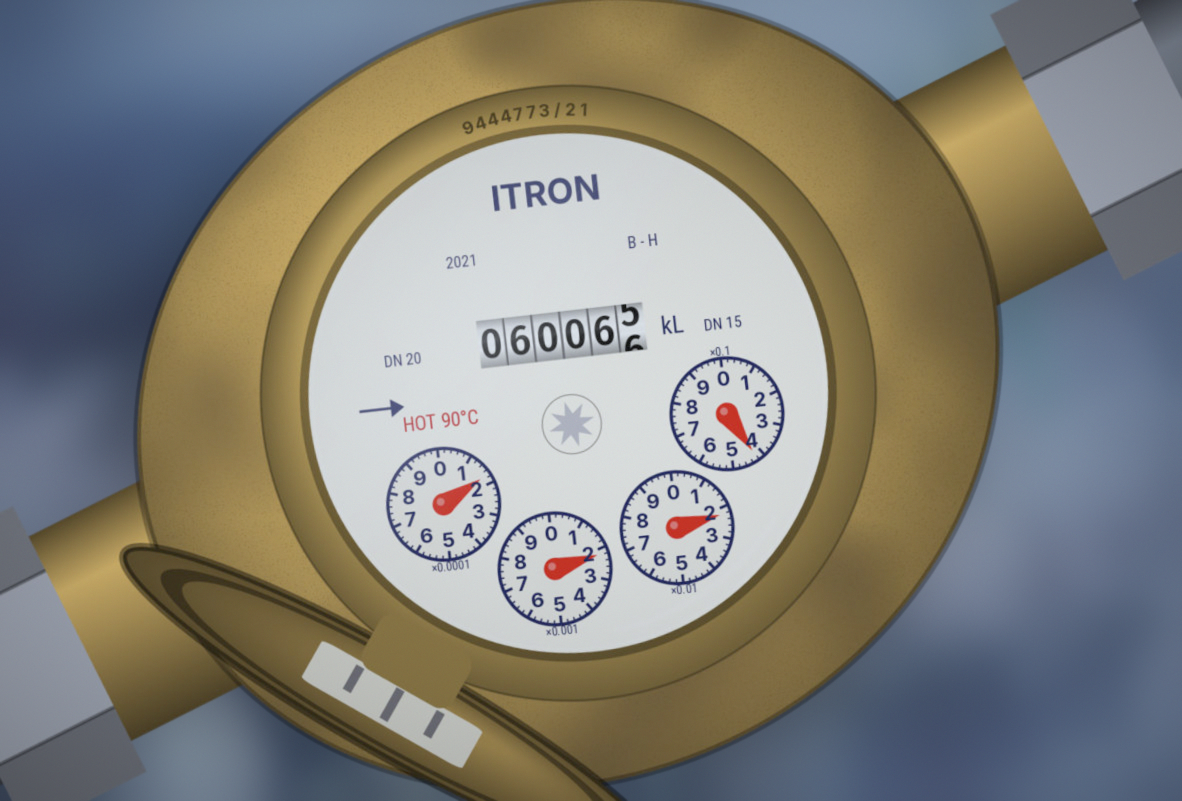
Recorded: value=60065.4221 unit=kL
